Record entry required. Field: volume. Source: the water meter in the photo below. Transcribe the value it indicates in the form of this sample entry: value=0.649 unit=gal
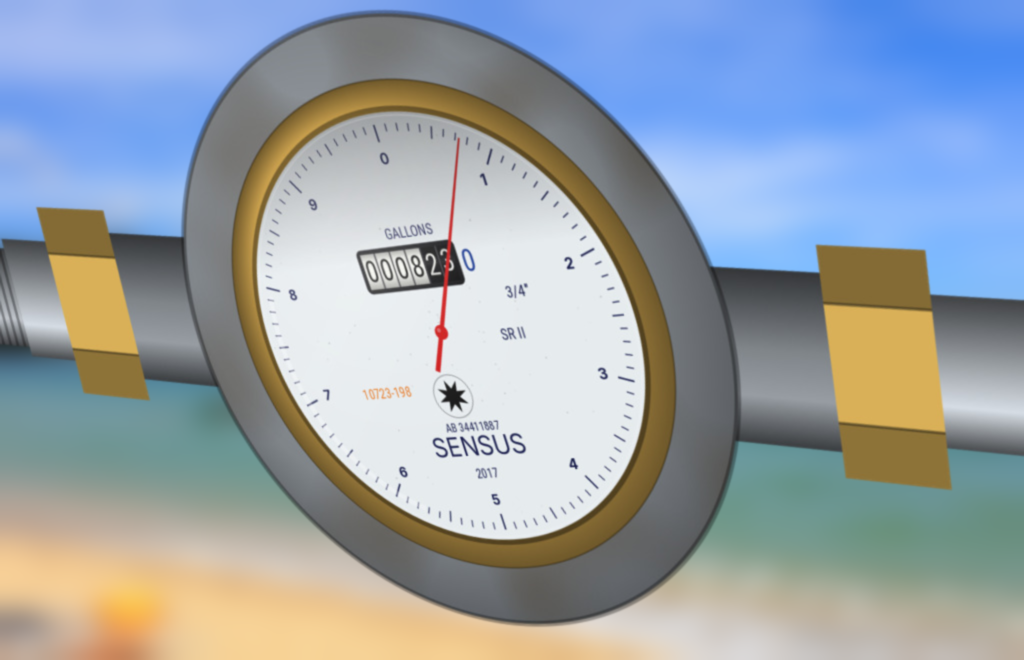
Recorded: value=8230.7 unit=gal
